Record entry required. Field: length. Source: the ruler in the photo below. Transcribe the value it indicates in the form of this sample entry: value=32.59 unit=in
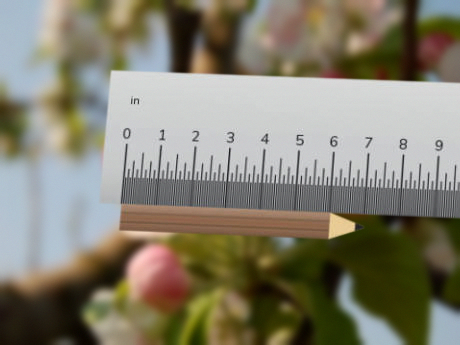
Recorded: value=7 unit=in
